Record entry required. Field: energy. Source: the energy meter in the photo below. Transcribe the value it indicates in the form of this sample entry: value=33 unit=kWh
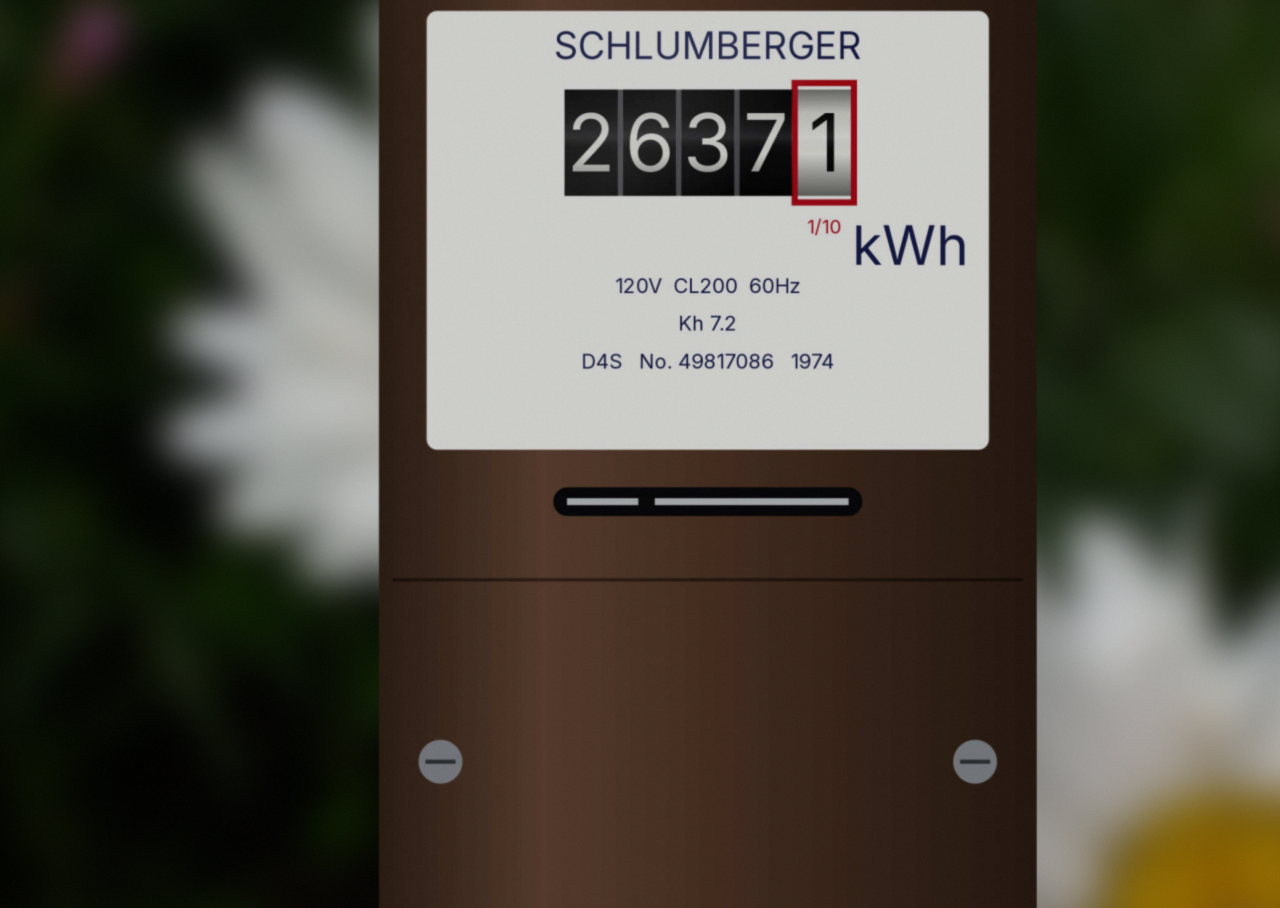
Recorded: value=2637.1 unit=kWh
